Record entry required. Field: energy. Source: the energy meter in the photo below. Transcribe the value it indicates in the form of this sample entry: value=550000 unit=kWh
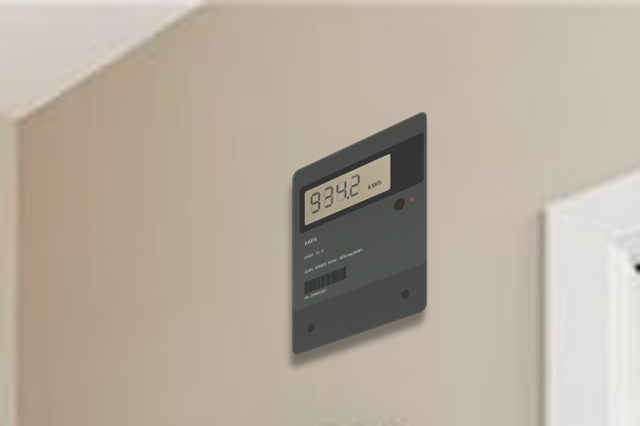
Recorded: value=934.2 unit=kWh
